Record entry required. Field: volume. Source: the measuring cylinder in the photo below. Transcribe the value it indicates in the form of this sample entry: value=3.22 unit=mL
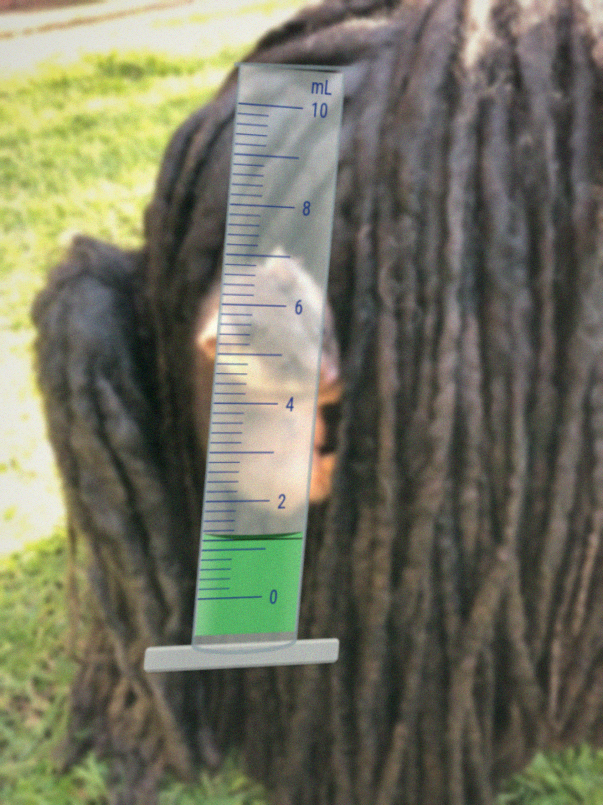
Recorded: value=1.2 unit=mL
